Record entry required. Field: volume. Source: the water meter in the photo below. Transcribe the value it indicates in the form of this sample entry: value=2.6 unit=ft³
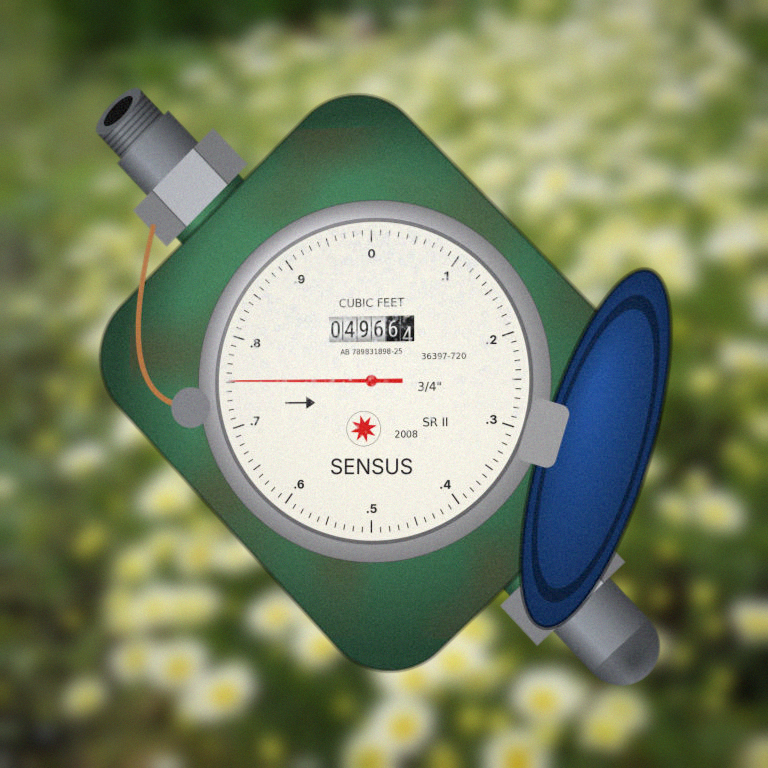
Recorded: value=49663.75 unit=ft³
